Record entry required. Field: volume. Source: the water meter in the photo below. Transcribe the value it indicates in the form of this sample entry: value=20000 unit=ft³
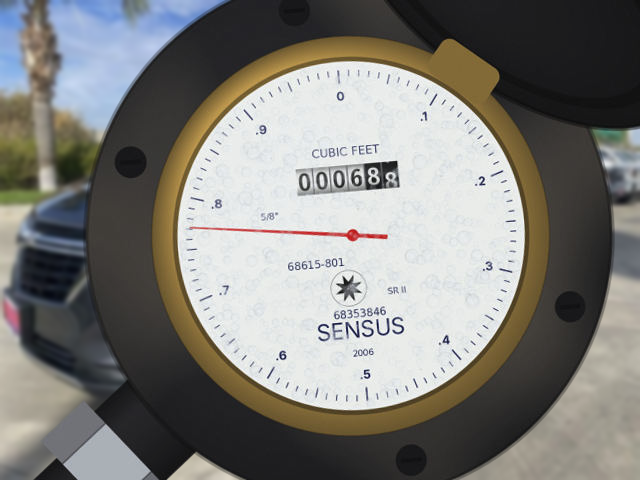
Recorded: value=687.77 unit=ft³
